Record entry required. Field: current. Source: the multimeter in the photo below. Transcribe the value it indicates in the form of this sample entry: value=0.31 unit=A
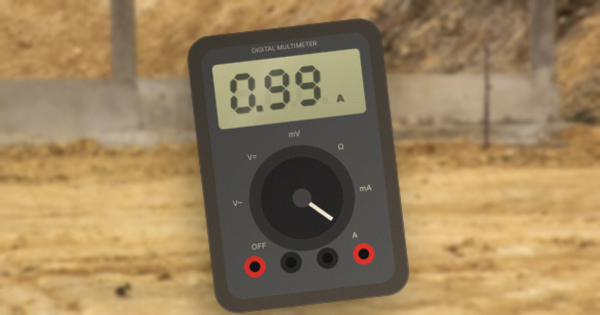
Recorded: value=0.99 unit=A
